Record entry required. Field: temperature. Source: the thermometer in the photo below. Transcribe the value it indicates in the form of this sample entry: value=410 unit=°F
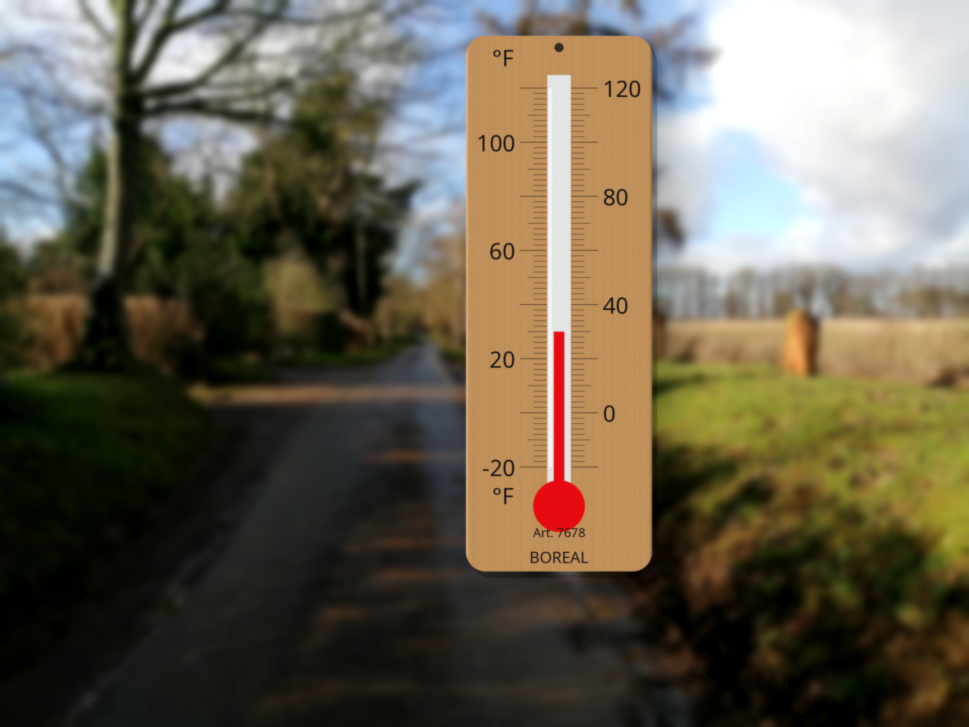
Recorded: value=30 unit=°F
